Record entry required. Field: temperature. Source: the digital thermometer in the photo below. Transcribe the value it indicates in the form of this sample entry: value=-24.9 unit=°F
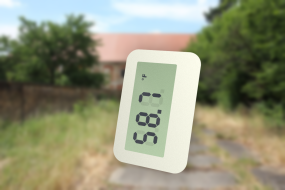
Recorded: value=58.7 unit=°F
